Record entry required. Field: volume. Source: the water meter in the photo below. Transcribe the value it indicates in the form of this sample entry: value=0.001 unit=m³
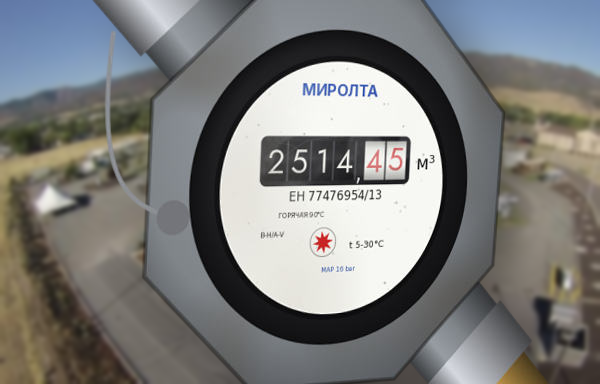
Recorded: value=2514.45 unit=m³
